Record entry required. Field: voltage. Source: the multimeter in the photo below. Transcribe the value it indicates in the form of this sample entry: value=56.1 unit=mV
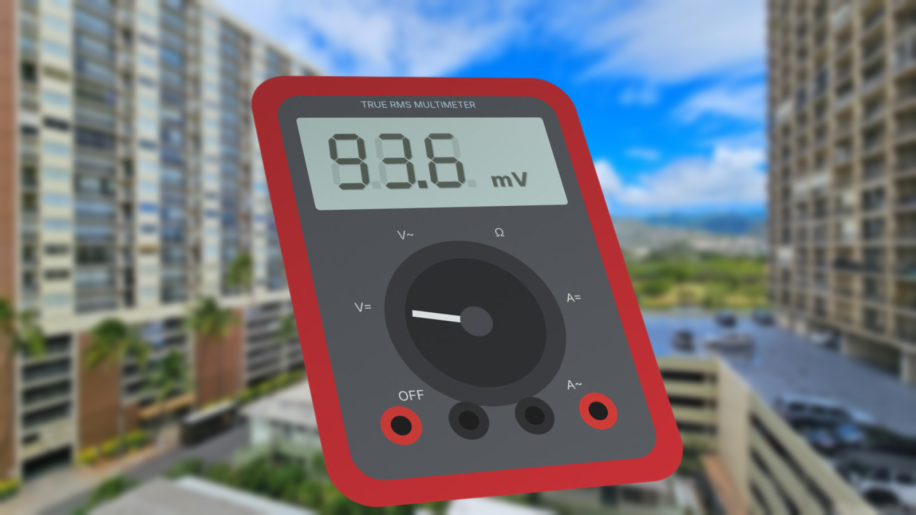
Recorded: value=93.6 unit=mV
